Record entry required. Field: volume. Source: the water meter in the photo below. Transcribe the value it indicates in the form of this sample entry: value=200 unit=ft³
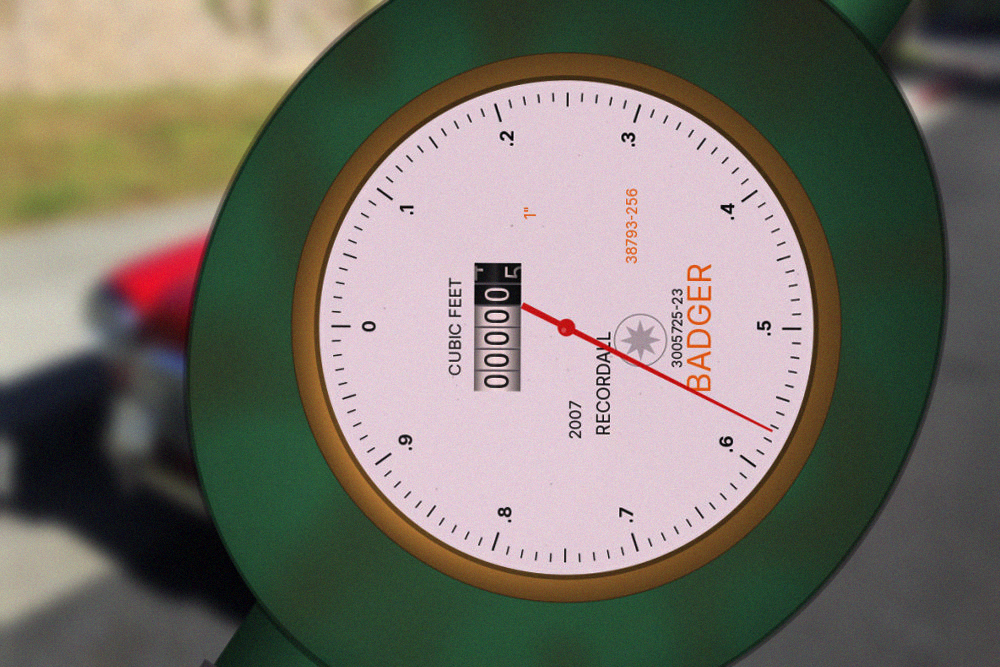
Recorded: value=4.57 unit=ft³
